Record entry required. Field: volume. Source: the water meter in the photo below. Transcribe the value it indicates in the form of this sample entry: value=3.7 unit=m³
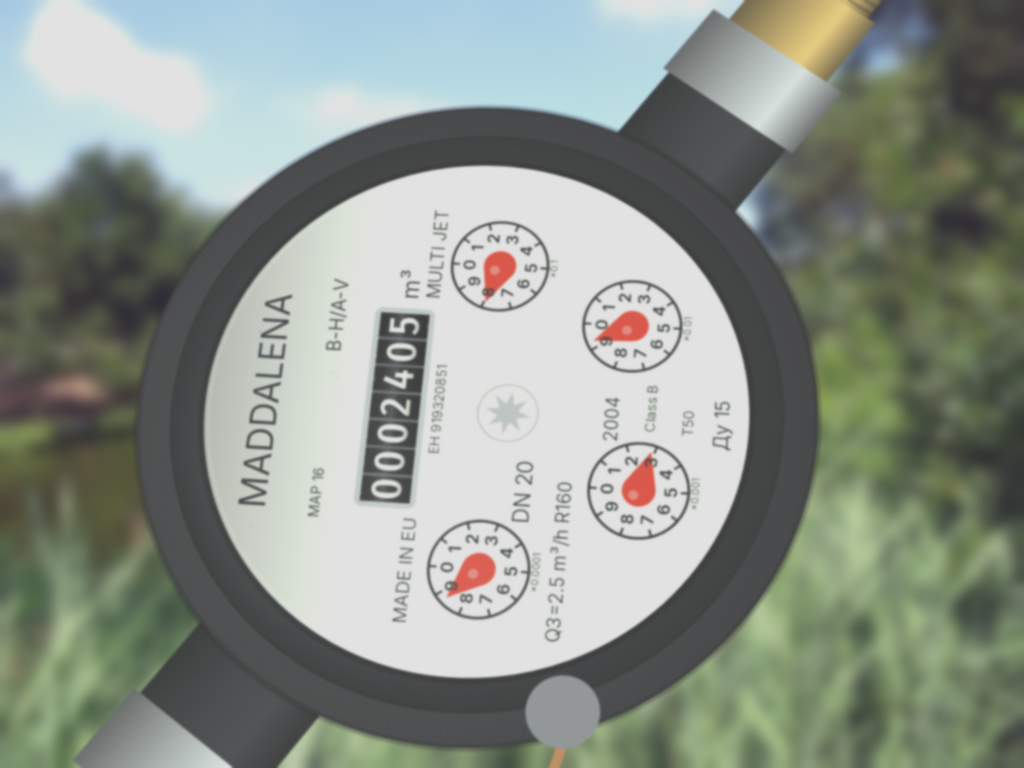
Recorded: value=2405.7928 unit=m³
